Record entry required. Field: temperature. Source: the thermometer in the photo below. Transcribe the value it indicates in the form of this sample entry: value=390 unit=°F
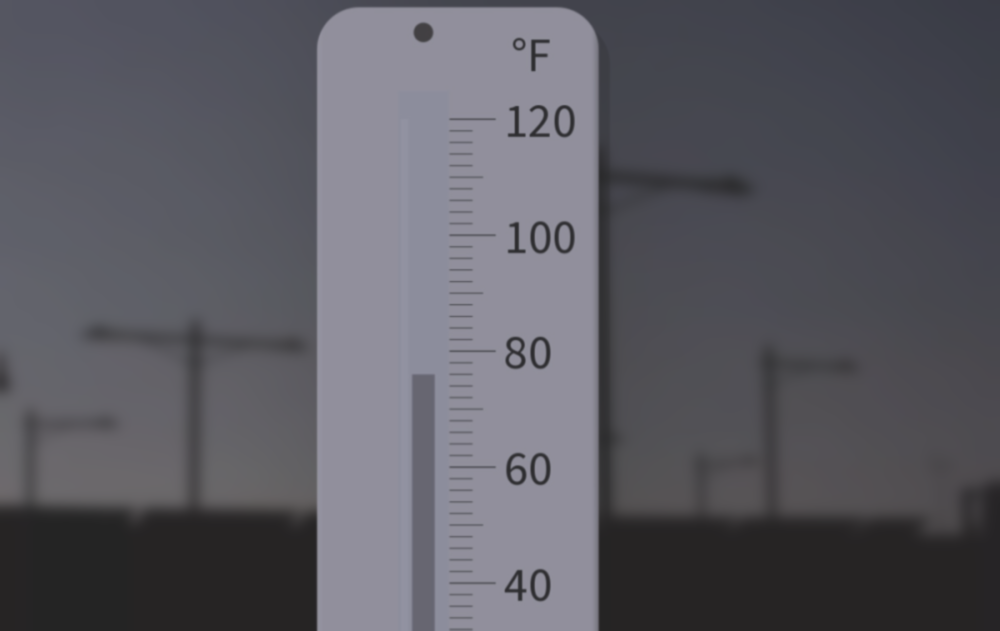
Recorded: value=76 unit=°F
